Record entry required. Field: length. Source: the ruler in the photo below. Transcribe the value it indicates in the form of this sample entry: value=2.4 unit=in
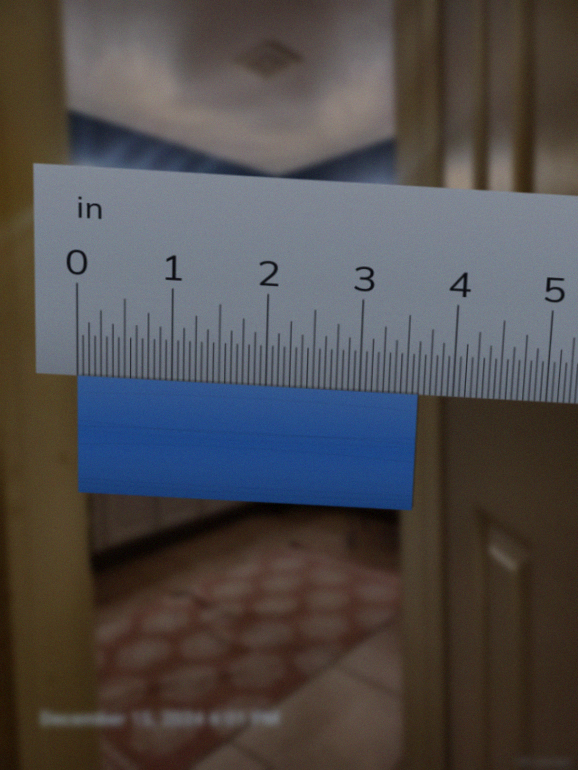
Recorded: value=3.625 unit=in
